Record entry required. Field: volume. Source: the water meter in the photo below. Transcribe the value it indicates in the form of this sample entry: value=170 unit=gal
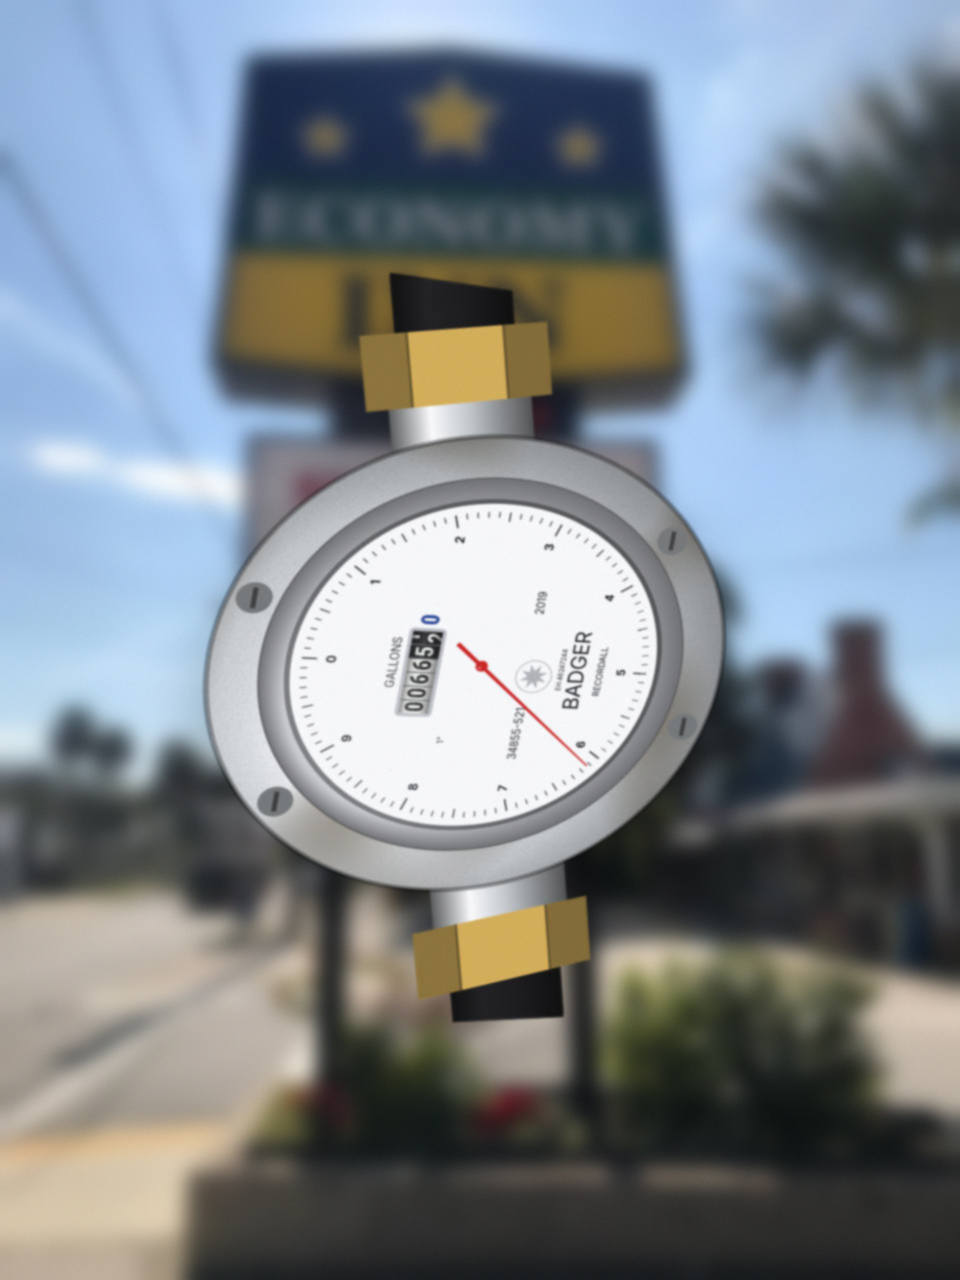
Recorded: value=66516.1 unit=gal
